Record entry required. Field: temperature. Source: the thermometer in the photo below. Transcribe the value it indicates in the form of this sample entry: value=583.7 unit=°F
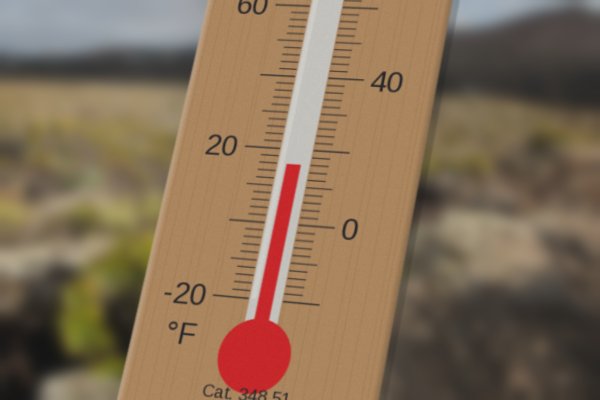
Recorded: value=16 unit=°F
